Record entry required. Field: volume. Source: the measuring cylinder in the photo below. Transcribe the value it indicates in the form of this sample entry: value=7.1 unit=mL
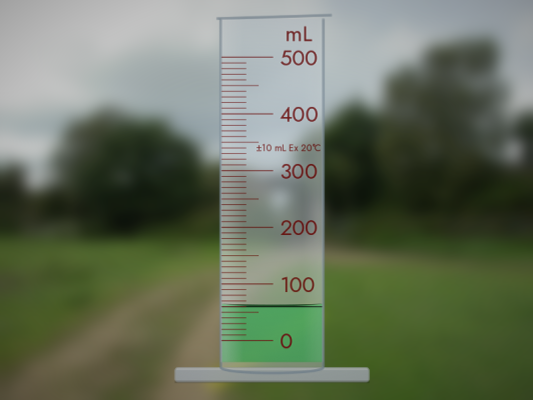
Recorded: value=60 unit=mL
